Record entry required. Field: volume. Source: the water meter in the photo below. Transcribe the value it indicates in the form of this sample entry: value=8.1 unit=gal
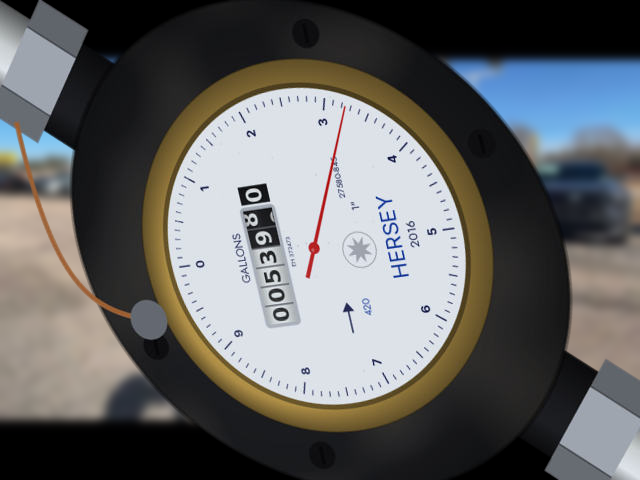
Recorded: value=53983.2 unit=gal
